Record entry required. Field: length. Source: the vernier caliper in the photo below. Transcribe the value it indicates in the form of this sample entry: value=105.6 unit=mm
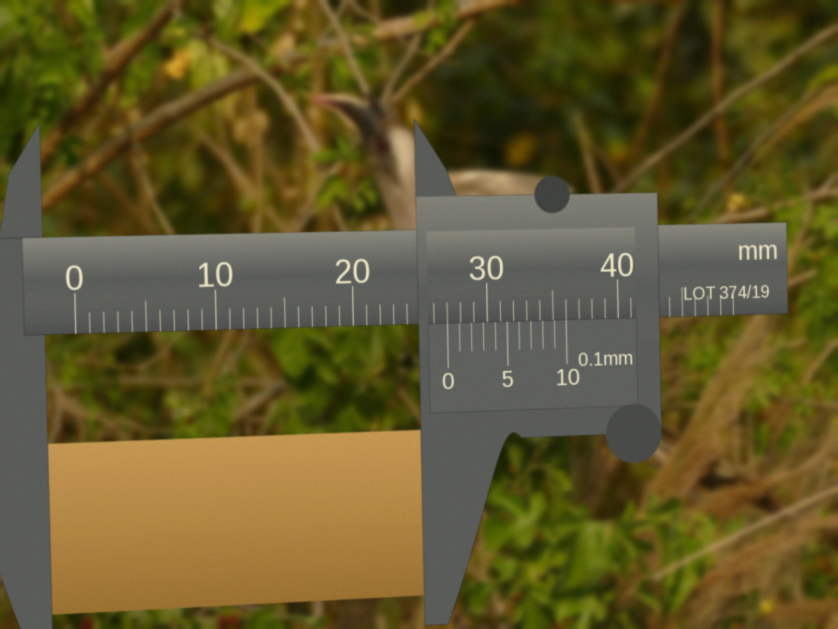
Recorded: value=27.0 unit=mm
